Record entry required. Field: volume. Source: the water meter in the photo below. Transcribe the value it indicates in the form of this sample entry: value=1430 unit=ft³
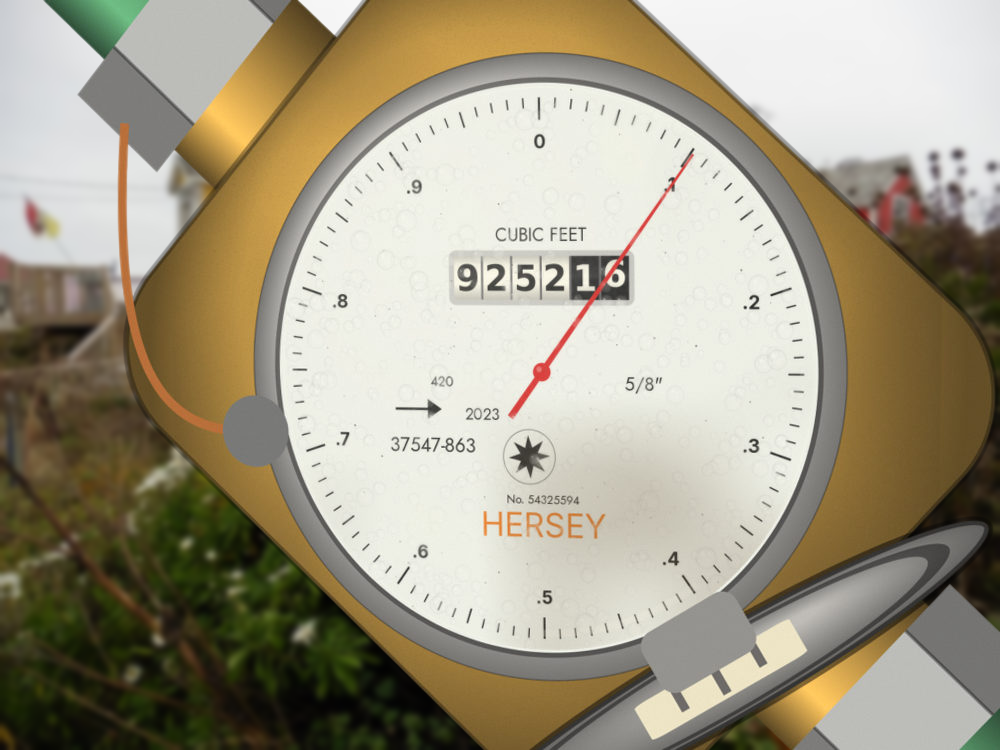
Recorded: value=925216.10 unit=ft³
